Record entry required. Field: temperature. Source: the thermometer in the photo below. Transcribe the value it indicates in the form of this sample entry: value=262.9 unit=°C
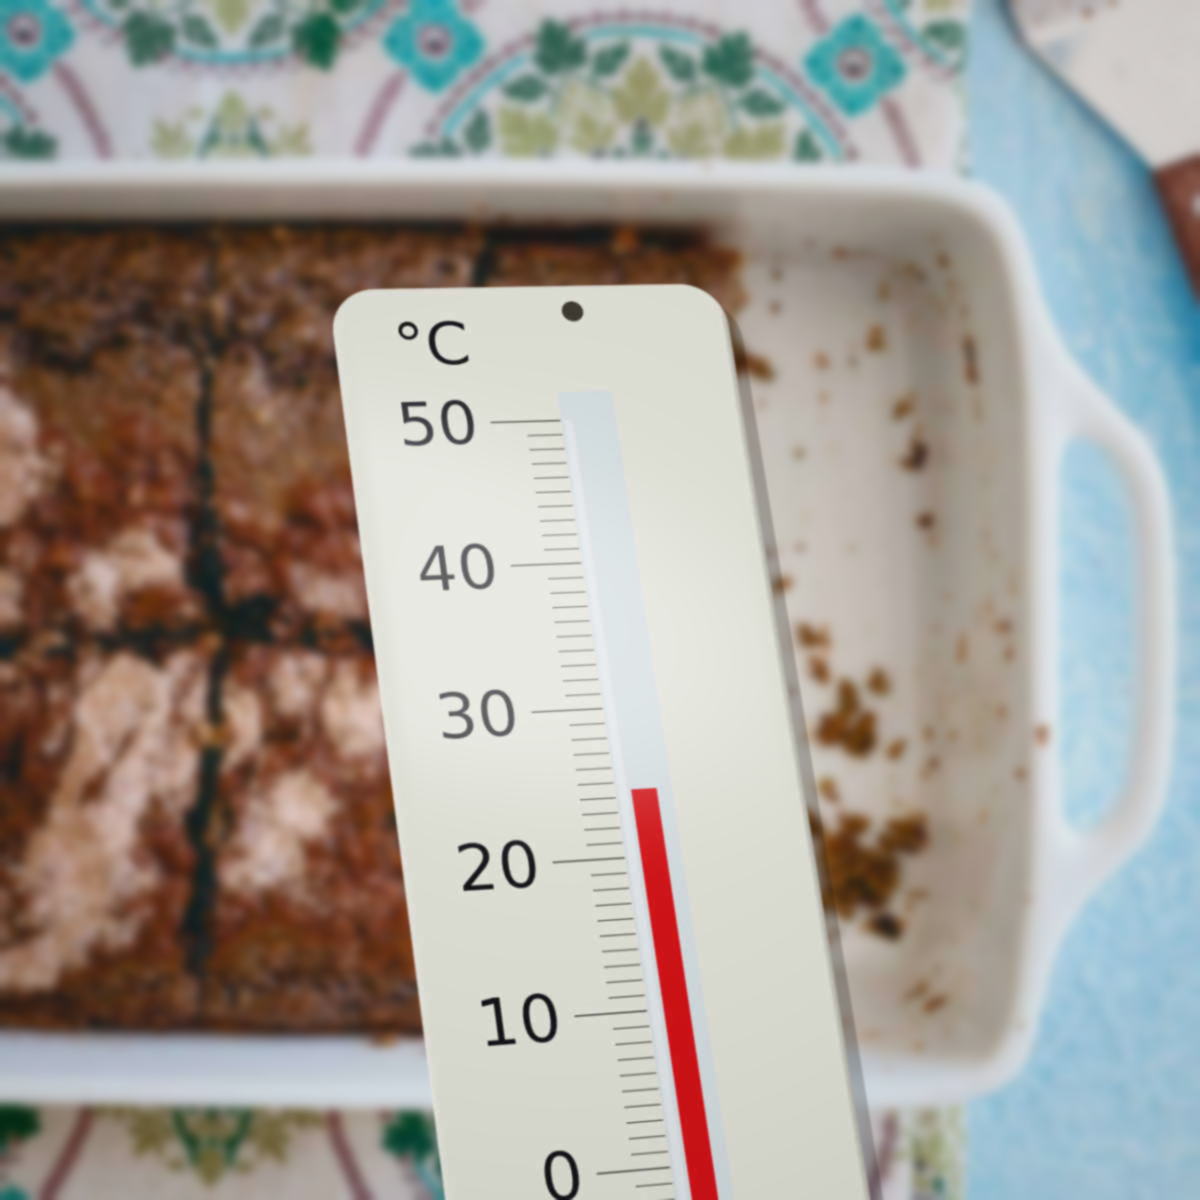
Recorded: value=24.5 unit=°C
